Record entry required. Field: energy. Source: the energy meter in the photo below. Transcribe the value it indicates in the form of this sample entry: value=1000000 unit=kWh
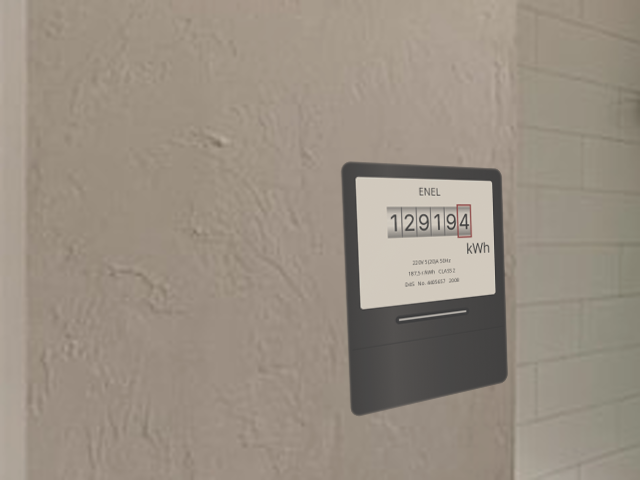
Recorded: value=12919.4 unit=kWh
